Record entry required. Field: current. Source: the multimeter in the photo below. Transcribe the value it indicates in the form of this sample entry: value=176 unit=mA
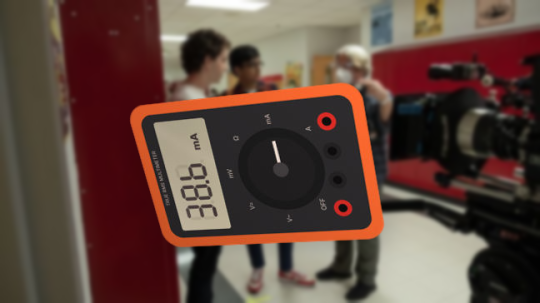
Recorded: value=38.6 unit=mA
